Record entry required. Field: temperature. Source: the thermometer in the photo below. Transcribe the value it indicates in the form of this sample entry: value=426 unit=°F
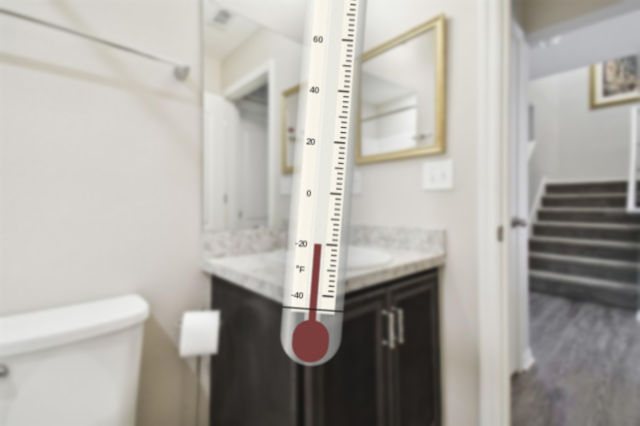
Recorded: value=-20 unit=°F
